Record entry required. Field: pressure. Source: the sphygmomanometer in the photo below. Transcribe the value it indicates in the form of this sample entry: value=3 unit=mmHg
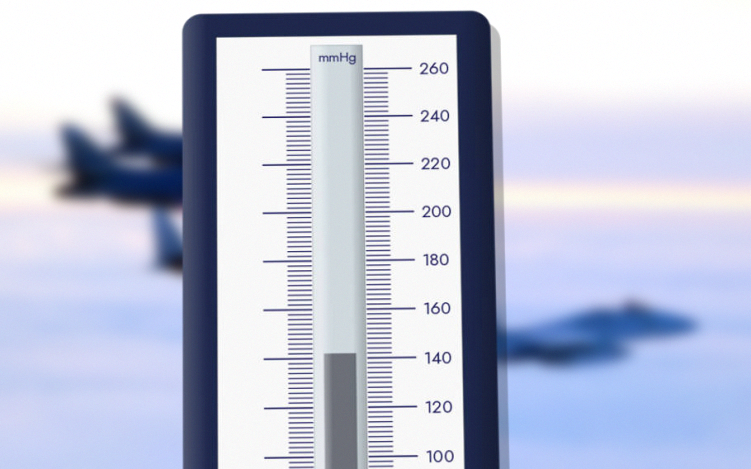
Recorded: value=142 unit=mmHg
